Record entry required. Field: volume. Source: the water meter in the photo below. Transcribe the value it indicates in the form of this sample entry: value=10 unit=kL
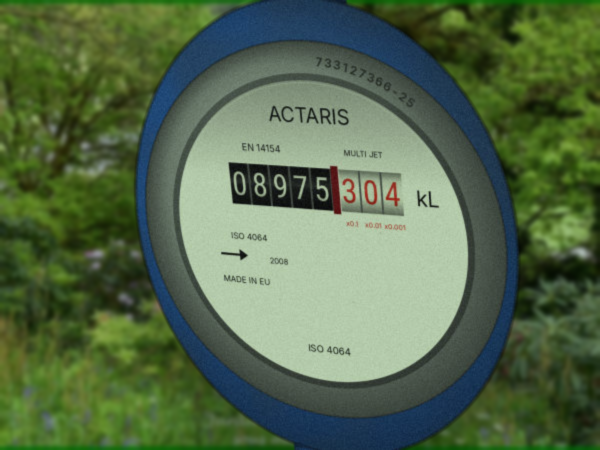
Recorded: value=8975.304 unit=kL
